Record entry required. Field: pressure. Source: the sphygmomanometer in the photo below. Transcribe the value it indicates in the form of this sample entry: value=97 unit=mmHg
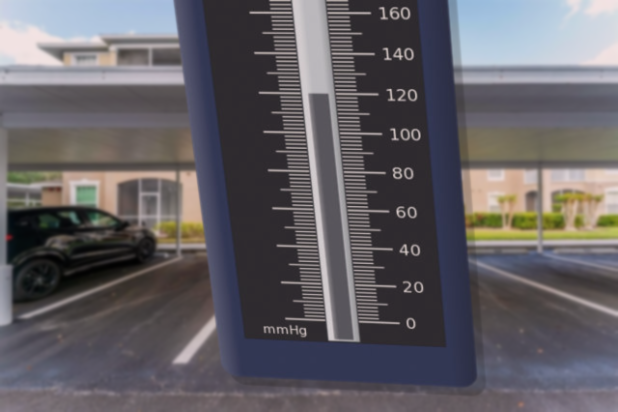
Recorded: value=120 unit=mmHg
